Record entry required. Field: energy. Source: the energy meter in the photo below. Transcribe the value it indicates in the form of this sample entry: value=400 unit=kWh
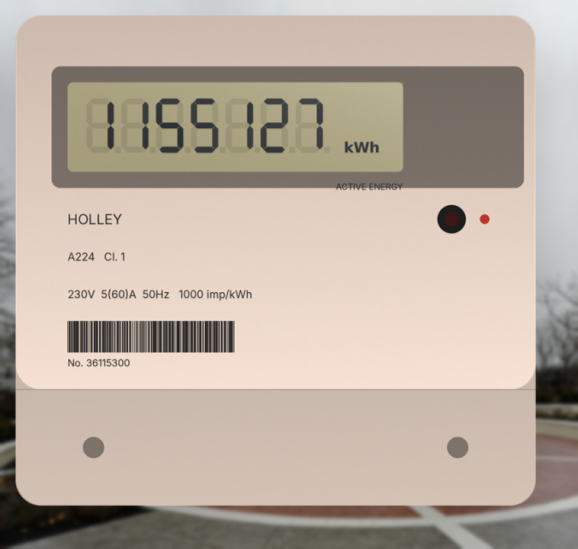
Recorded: value=1155127 unit=kWh
